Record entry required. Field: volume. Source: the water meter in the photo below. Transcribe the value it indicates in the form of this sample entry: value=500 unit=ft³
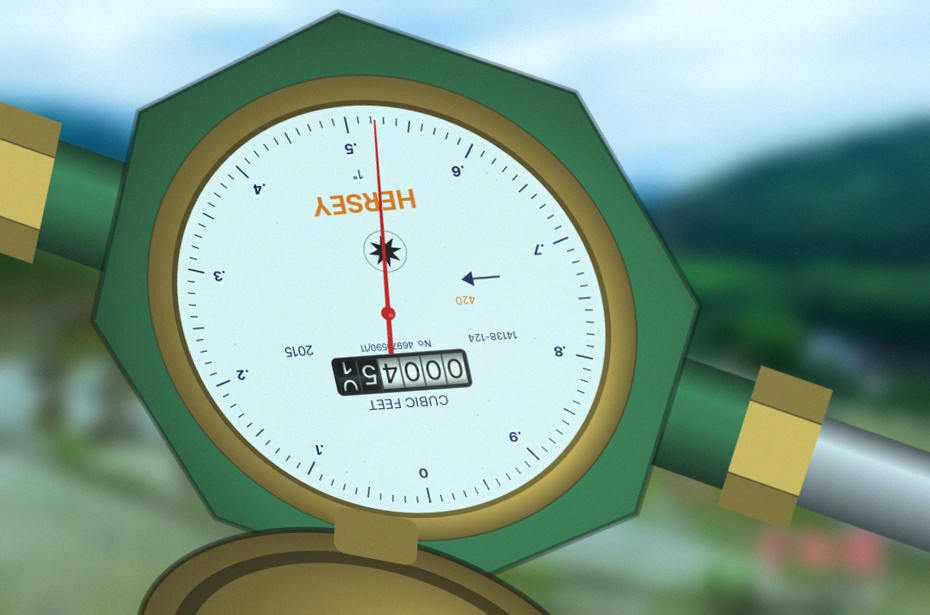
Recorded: value=450.52 unit=ft³
